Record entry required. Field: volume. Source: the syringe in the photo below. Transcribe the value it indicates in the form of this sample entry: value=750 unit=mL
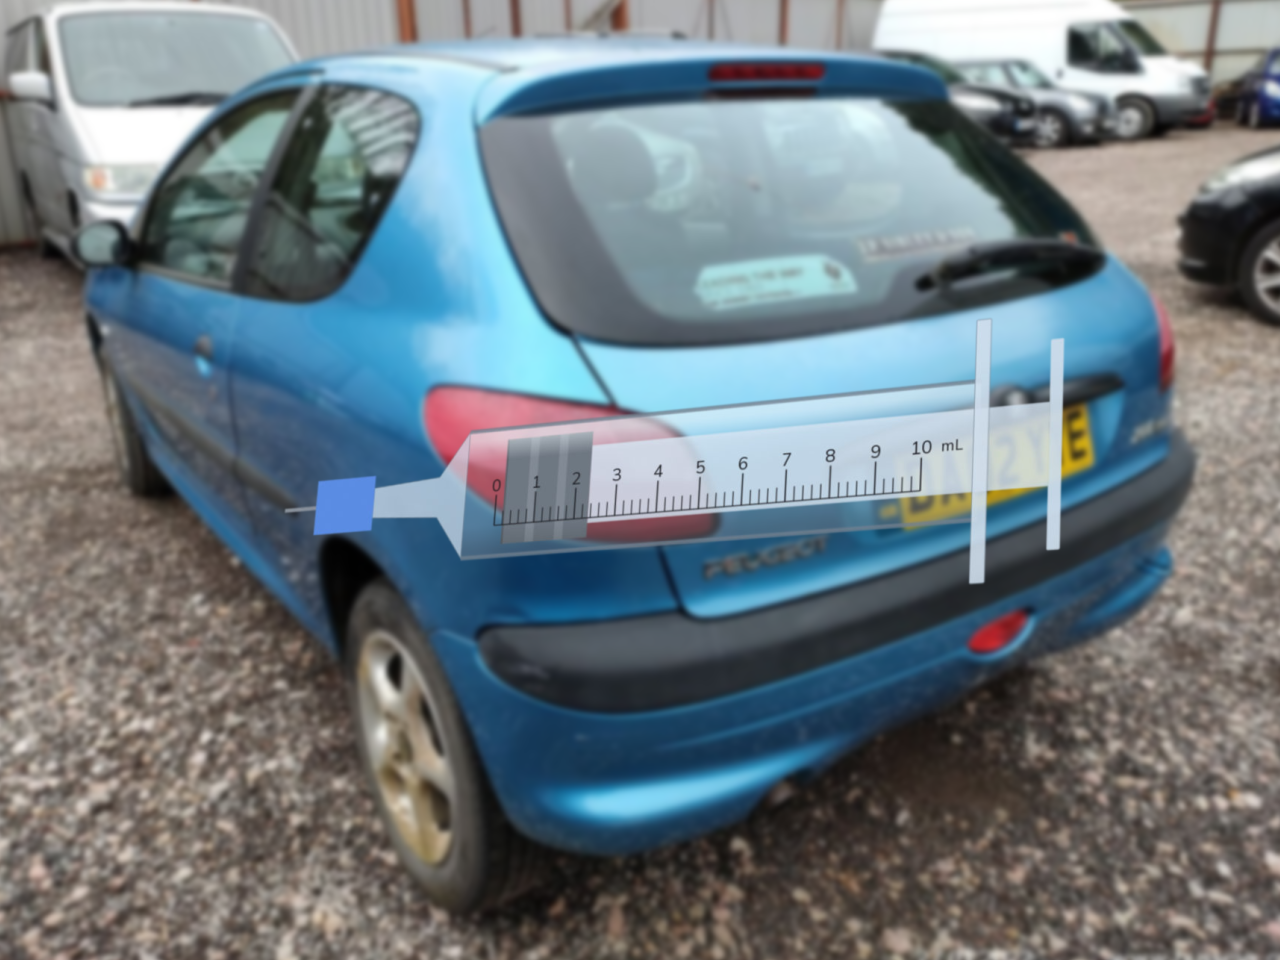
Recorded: value=0.2 unit=mL
